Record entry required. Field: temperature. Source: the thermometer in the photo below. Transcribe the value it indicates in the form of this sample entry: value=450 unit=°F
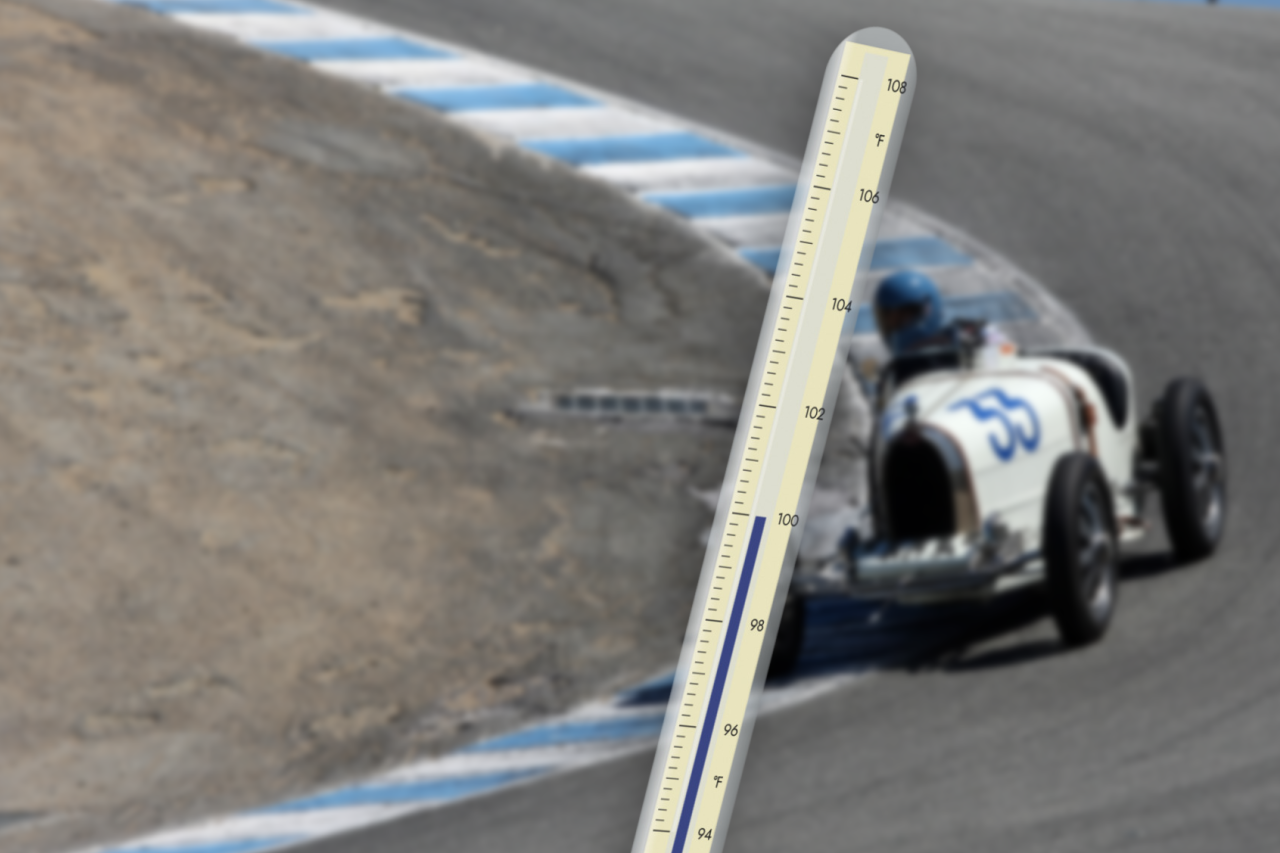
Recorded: value=100 unit=°F
